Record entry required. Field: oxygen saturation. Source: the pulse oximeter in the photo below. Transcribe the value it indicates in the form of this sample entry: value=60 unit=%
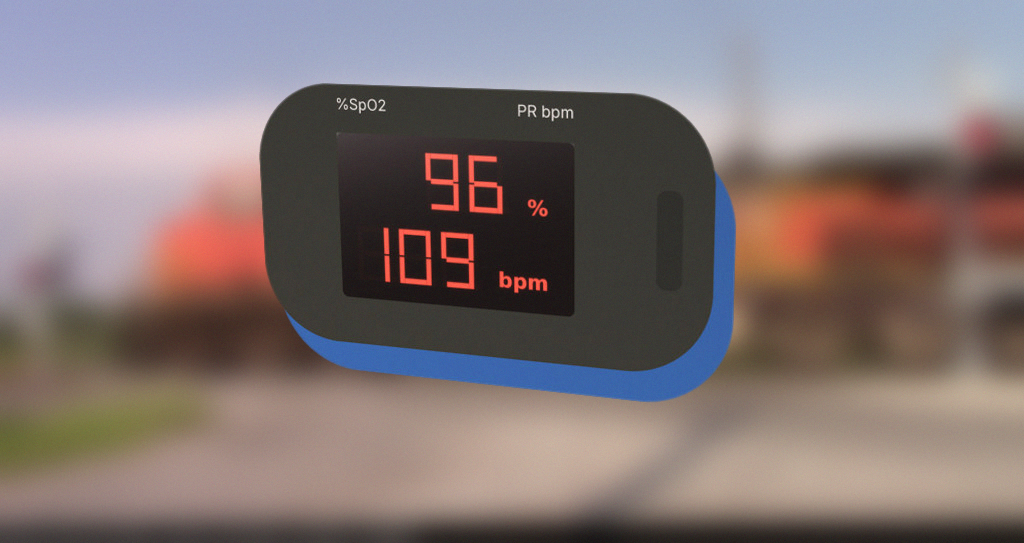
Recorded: value=96 unit=%
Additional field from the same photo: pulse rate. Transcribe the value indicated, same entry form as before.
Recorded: value=109 unit=bpm
